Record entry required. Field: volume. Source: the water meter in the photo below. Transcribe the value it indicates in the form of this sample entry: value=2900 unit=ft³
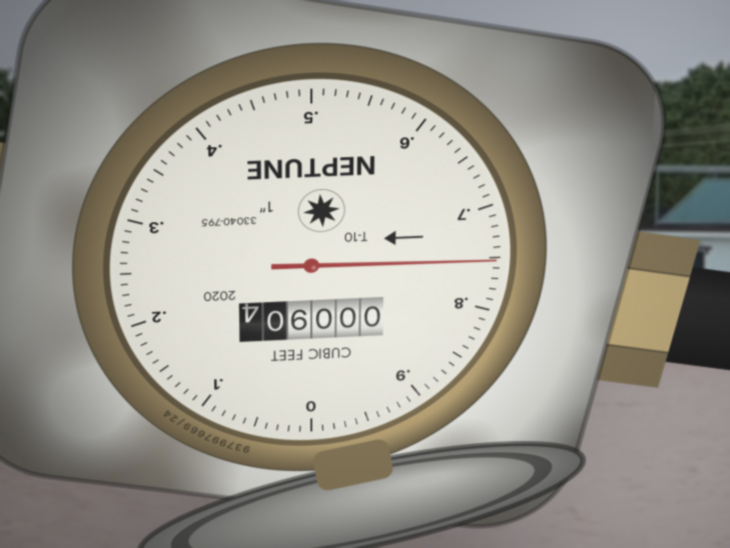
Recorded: value=903.75 unit=ft³
